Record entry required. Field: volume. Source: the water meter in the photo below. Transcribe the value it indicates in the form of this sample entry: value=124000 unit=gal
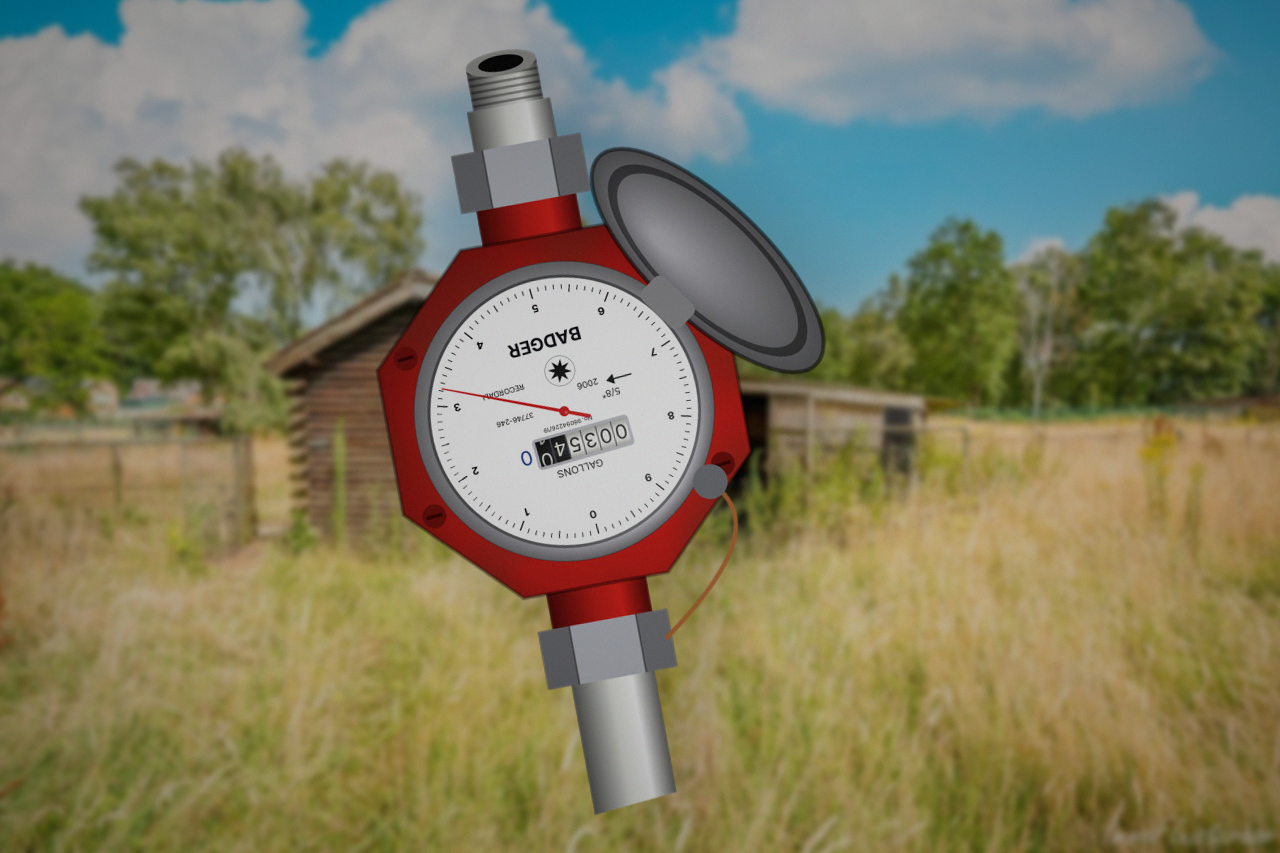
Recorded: value=35403.2 unit=gal
